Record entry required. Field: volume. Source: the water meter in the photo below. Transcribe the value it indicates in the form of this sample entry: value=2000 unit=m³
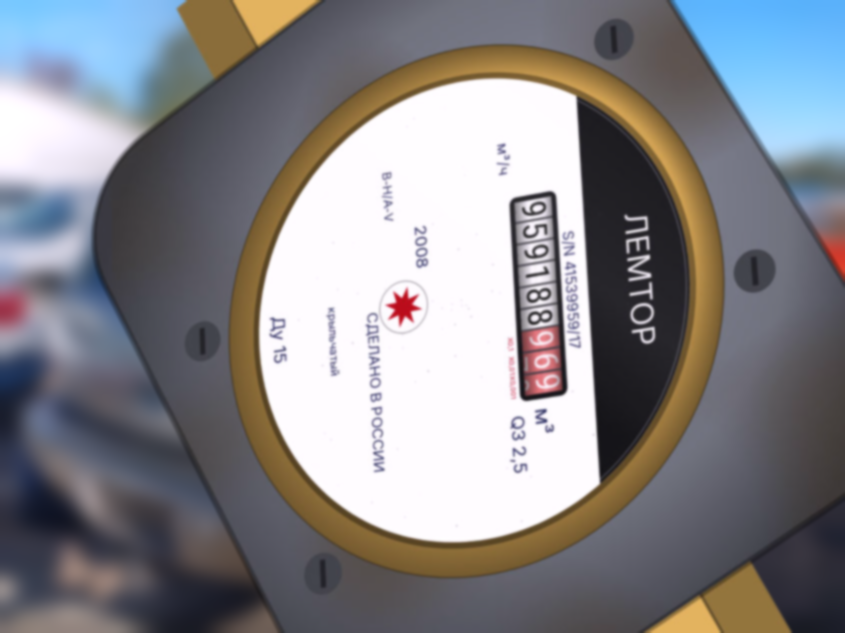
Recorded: value=959188.969 unit=m³
